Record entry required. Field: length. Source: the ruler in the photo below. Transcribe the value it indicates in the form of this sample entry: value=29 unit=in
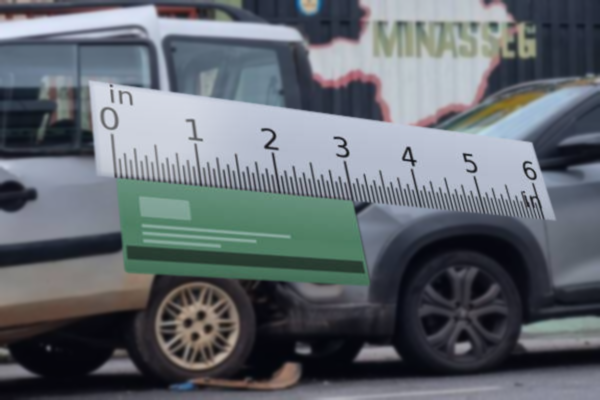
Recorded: value=3 unit=in
